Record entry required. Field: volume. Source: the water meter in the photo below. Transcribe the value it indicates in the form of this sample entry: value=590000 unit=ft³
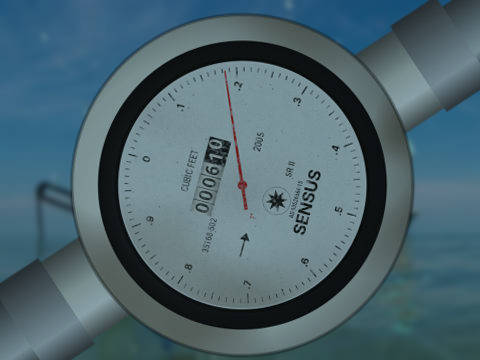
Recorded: value=610.18 unit=ft³
